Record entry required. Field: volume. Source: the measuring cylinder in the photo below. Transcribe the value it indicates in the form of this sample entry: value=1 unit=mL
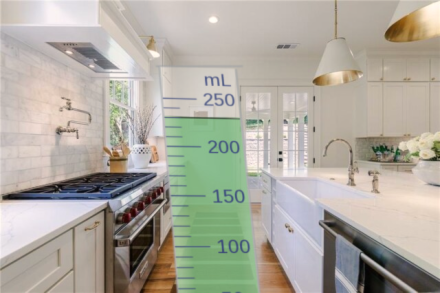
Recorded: value=230 unit=mL
